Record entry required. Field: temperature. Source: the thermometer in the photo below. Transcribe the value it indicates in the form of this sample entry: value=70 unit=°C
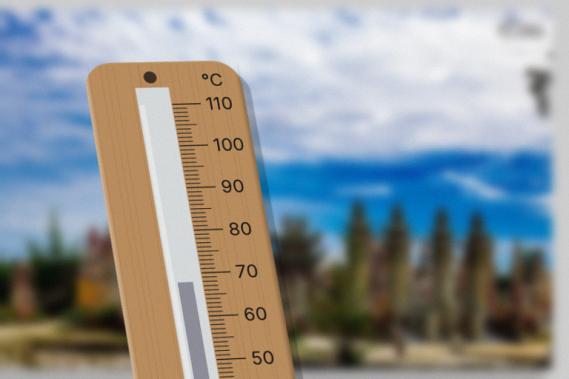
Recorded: value=68 unit=°C
